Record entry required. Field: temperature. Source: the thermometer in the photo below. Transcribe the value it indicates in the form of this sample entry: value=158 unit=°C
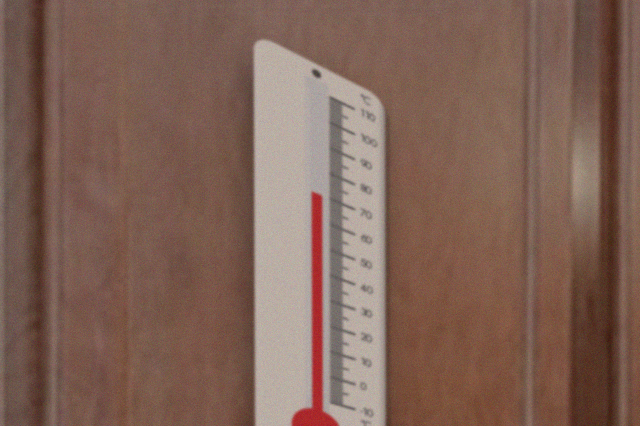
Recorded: value=70 unit=°C
